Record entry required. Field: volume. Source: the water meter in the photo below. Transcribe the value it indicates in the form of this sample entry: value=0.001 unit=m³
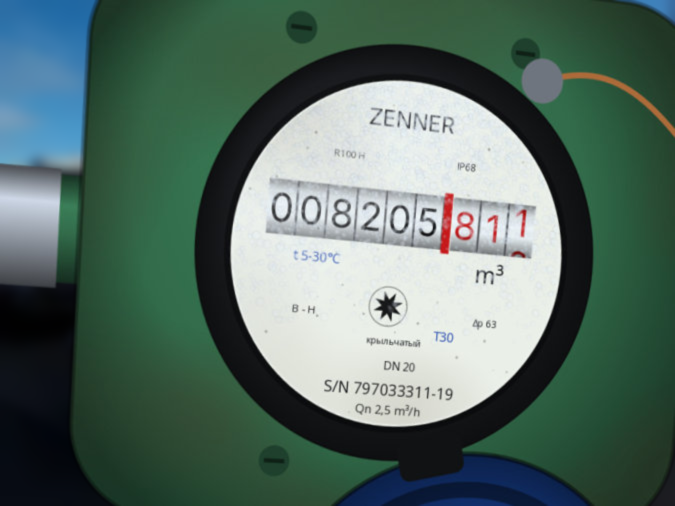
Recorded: value=8205.811 unit=m³
